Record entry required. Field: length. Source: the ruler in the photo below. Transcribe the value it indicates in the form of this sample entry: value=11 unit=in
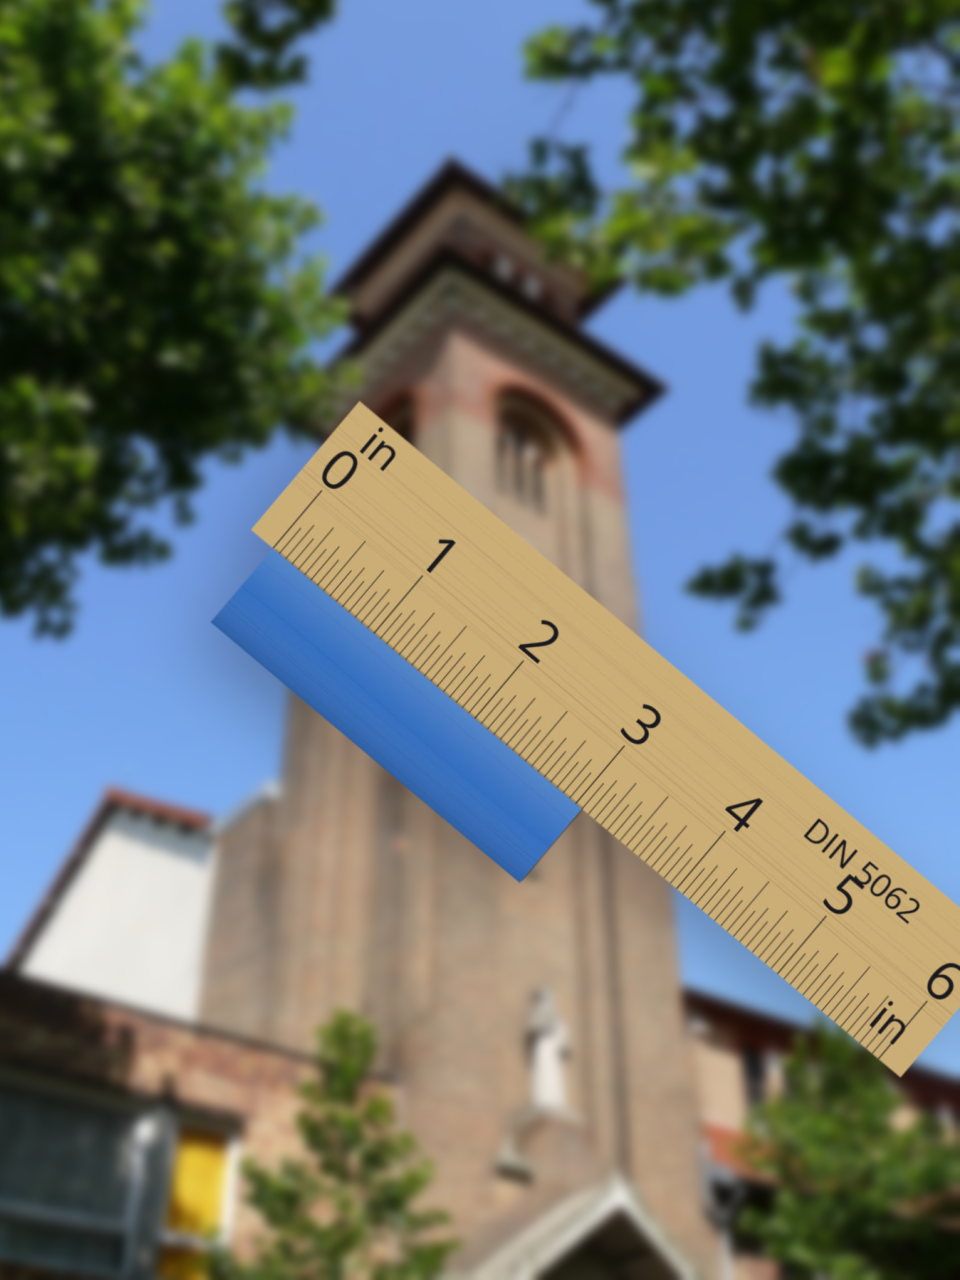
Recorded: value=3.0625 unit=in
